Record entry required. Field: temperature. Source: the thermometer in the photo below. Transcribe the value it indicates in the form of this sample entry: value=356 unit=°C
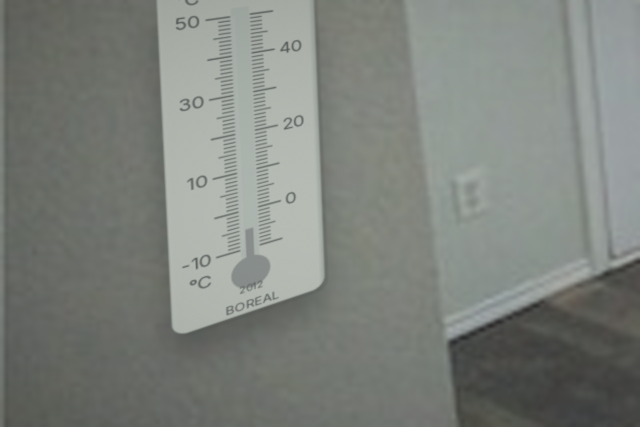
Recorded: value=-5 unit=°C
